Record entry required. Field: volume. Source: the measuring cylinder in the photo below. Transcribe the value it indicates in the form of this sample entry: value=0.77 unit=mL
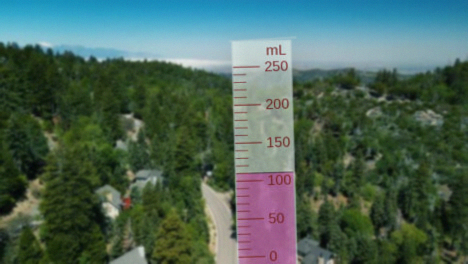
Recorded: value=110 unit=mL
